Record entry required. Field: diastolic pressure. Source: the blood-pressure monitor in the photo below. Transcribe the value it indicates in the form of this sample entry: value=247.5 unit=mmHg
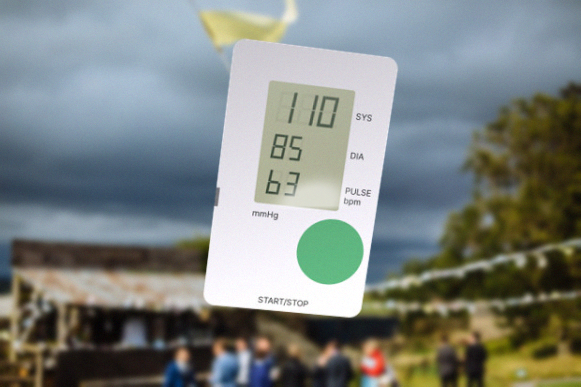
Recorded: value=85 unit=mmHg
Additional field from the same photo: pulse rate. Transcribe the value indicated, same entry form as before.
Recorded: value=63 unit=bpm
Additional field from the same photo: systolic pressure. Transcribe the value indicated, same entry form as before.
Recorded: value=110 unit=mmHg
